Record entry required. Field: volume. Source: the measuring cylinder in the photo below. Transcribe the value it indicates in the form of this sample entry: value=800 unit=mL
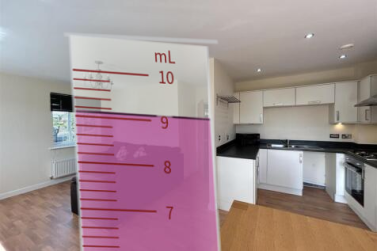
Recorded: value=9.1 unit=mL
